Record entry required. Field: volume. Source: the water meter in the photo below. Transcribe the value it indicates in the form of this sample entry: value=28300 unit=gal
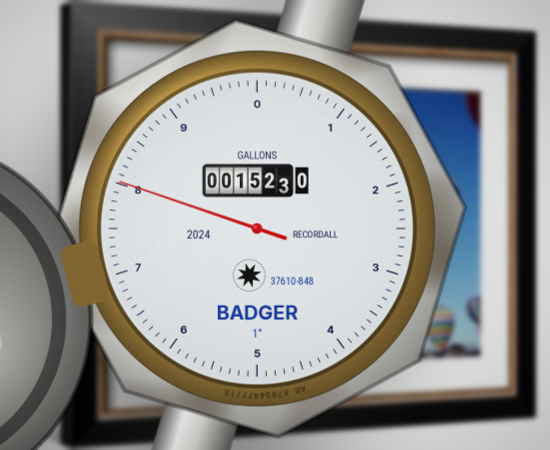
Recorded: value=15228.0 unit=gal
